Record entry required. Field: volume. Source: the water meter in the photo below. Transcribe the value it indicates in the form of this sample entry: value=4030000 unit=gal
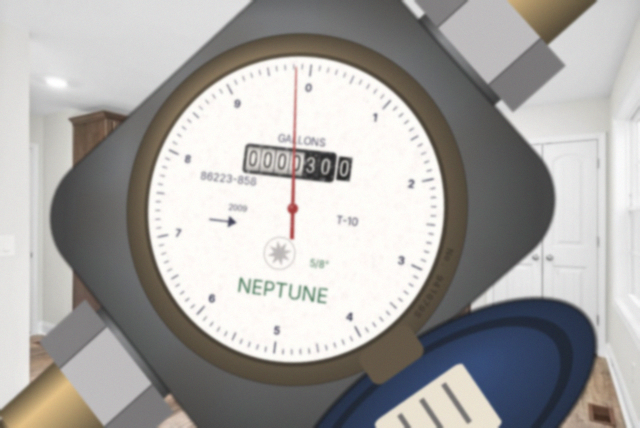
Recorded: value=299.8 unit=gal
